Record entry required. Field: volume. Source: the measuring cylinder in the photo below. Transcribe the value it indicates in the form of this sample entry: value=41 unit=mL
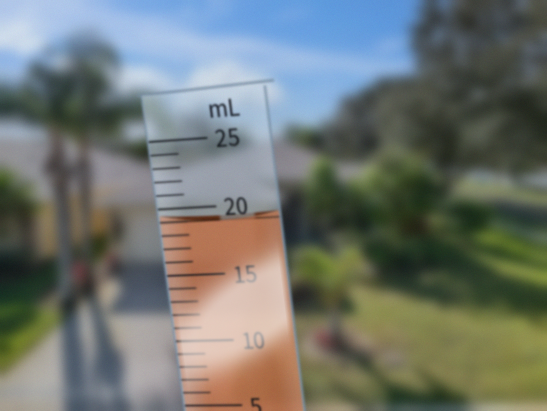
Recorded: value=19 unit=mL
